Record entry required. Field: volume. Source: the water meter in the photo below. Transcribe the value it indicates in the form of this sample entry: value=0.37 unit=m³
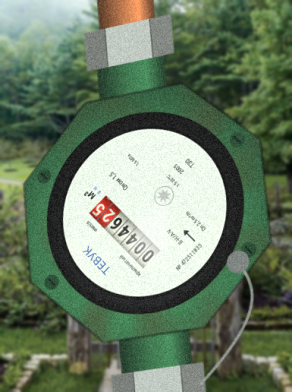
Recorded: value=446.25 unit=m³
